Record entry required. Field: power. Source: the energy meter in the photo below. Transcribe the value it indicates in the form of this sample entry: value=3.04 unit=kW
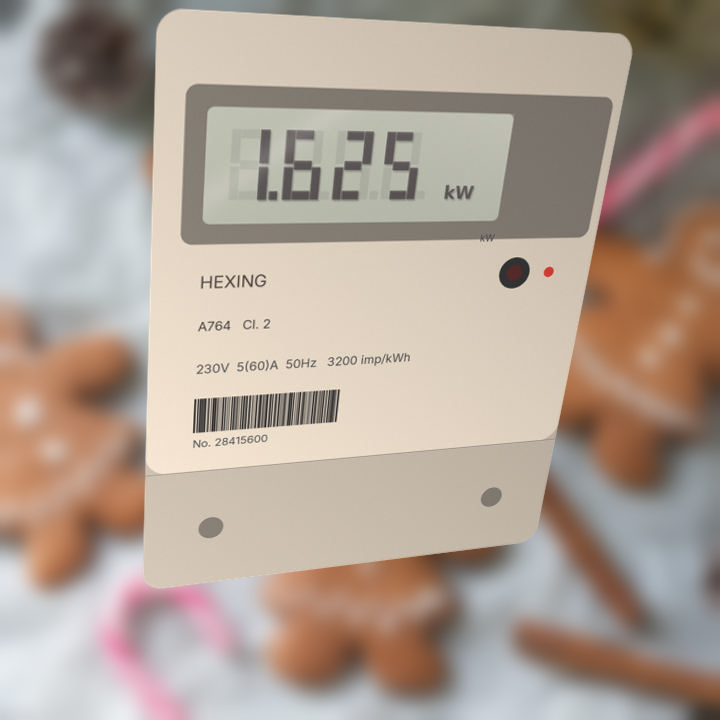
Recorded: value=1.625 unit=kW
